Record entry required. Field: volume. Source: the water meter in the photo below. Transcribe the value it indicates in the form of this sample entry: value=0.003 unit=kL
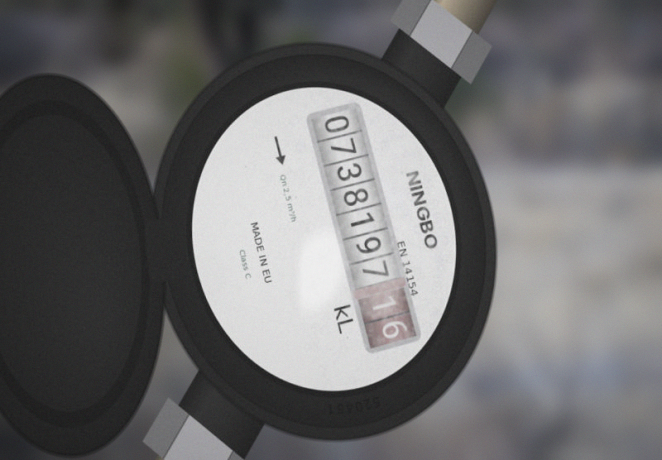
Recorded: value=738197.16 unit=kL
